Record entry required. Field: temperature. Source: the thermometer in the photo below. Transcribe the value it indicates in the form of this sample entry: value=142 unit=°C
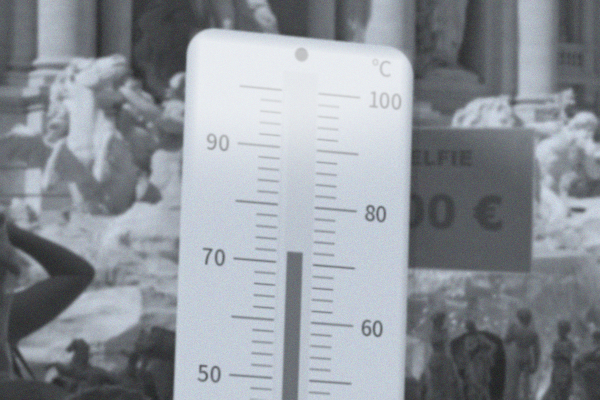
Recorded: value=72 unit=°C
